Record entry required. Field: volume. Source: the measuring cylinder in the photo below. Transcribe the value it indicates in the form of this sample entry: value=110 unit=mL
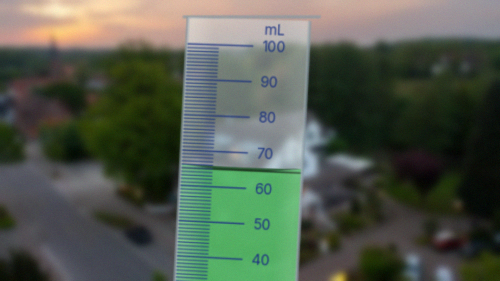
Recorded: value=65 unit=mL
